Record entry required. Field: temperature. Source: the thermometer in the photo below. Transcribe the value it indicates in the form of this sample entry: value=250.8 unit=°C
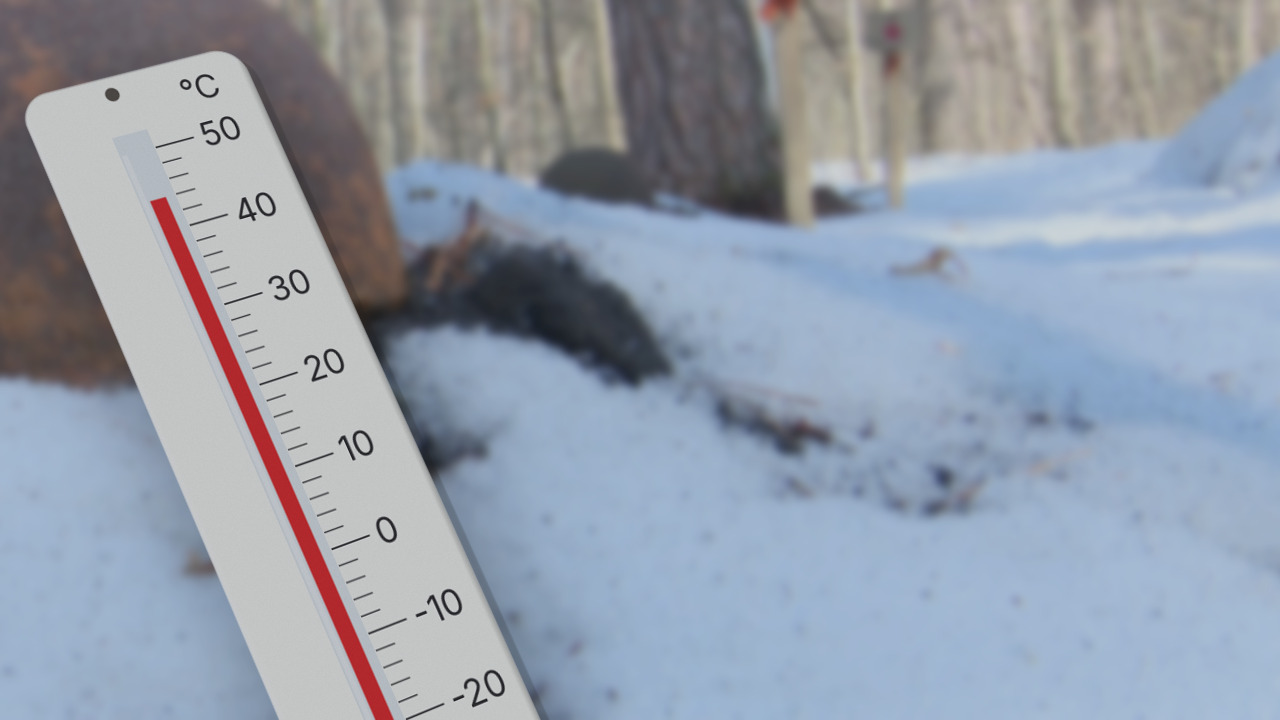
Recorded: value=44 unit=°C
